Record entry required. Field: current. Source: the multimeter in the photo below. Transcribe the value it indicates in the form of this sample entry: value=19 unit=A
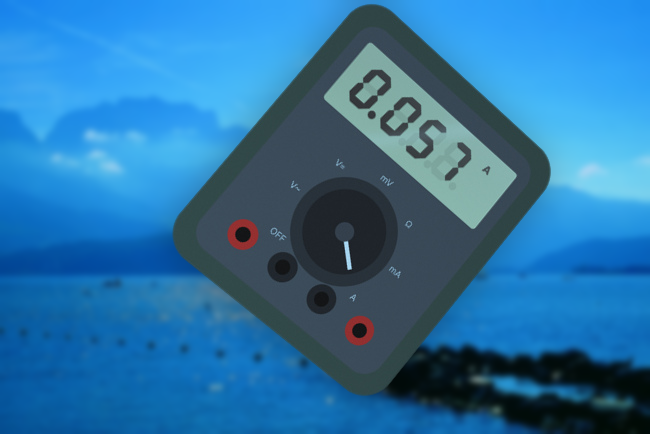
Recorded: value=0.057 unit=A
